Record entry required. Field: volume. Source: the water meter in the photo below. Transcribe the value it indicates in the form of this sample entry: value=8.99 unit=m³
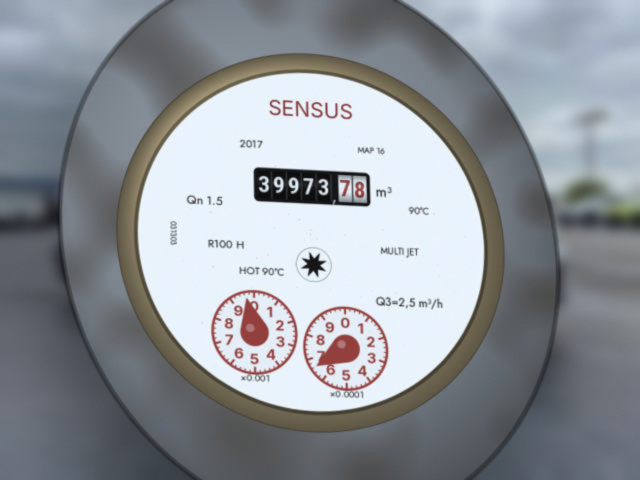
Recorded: value=39973.7796 unit=m³
